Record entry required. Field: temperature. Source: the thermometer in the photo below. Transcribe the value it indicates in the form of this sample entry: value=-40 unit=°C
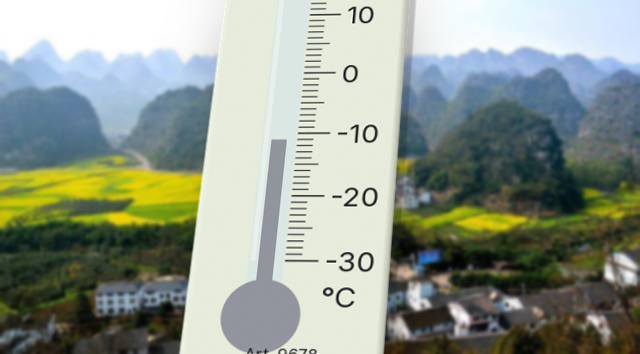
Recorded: value=-11 unit=°C
